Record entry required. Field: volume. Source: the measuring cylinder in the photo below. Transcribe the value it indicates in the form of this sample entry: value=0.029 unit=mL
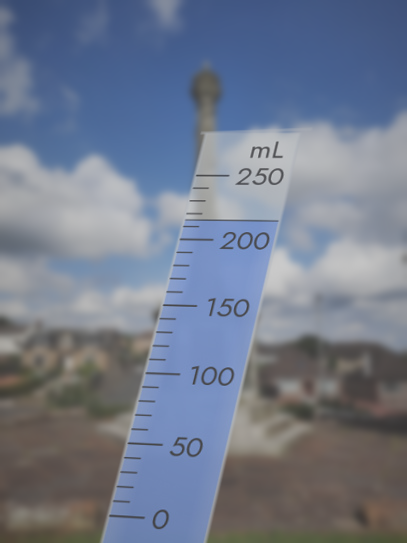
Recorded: value=215 unit=mL
